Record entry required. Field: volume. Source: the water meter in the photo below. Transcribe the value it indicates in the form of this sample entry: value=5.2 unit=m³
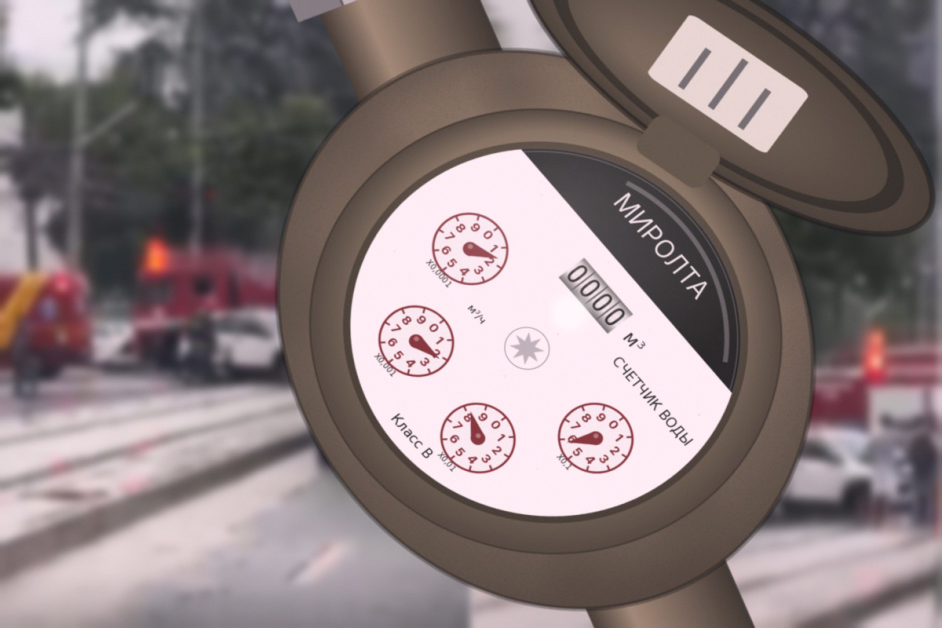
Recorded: value=0.5821 unit=m³
